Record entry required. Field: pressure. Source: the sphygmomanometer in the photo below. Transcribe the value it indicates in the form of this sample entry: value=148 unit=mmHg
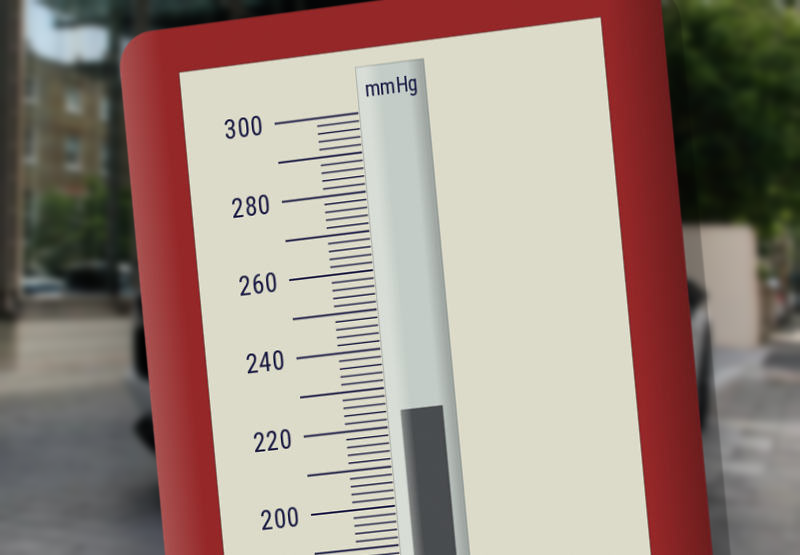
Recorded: value=224 unit=mmHg
